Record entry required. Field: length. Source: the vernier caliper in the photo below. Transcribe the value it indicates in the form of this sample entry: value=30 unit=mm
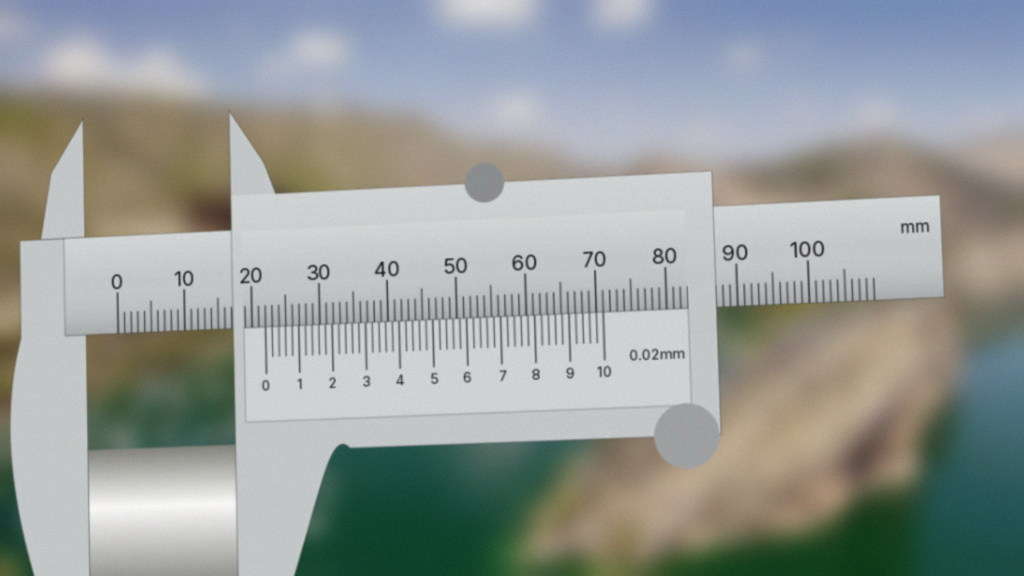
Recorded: value=22.0 unit=mm
